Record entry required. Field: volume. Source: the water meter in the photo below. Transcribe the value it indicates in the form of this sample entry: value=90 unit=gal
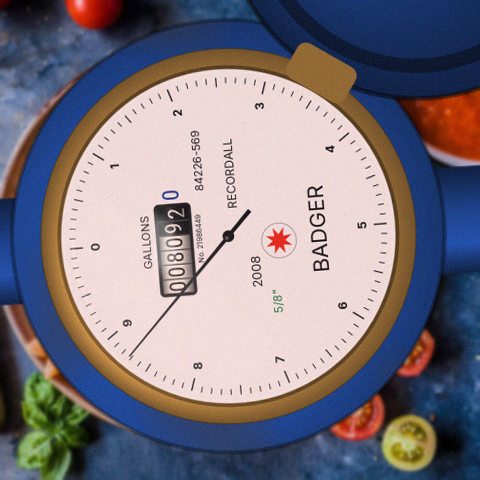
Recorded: value=80918.7 unit=gal
